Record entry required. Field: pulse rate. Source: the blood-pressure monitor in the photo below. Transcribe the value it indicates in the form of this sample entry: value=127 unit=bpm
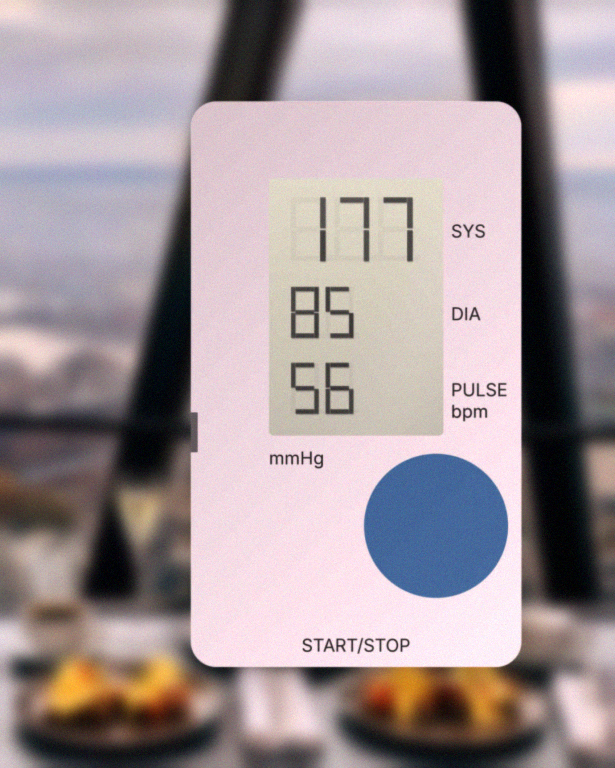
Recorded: value=56 unit=bpm
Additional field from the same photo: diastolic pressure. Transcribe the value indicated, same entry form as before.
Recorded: value=85 unit=mmHg
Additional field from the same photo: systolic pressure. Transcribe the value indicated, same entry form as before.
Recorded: value=177 unit=mmHg
